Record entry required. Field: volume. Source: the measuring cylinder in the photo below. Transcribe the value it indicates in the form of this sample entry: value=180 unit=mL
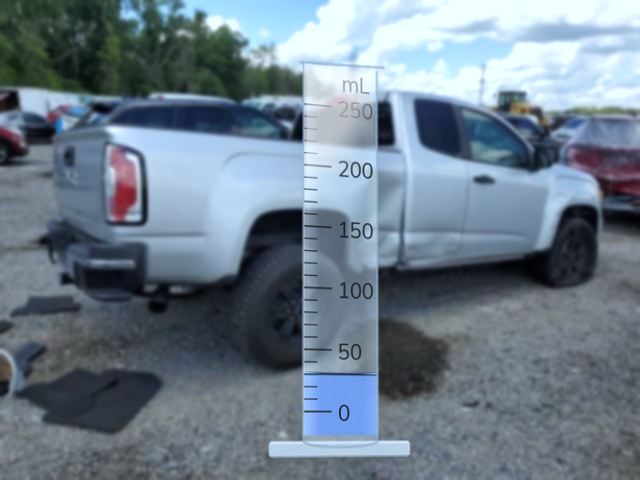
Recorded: value=30 unit=mL
